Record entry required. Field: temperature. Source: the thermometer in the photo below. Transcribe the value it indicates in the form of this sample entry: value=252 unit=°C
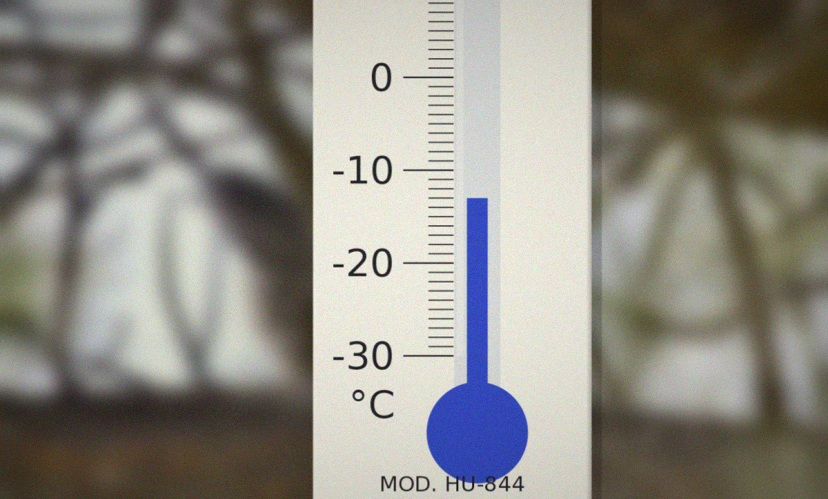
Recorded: value=-13 unit=°C
